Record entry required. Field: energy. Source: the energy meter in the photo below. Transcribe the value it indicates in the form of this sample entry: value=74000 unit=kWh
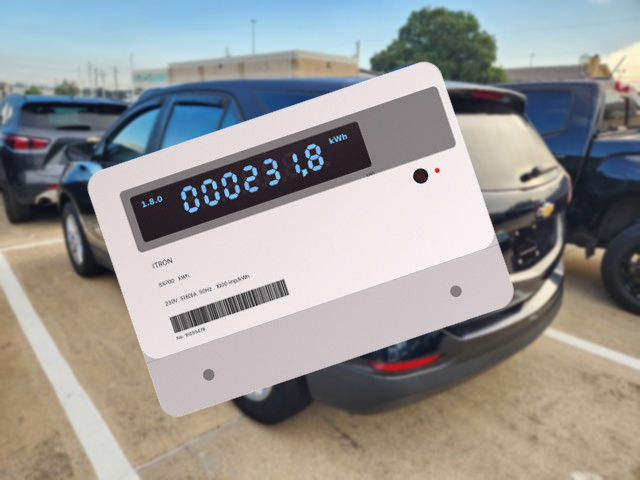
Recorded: value=231.8 unit=kWh
